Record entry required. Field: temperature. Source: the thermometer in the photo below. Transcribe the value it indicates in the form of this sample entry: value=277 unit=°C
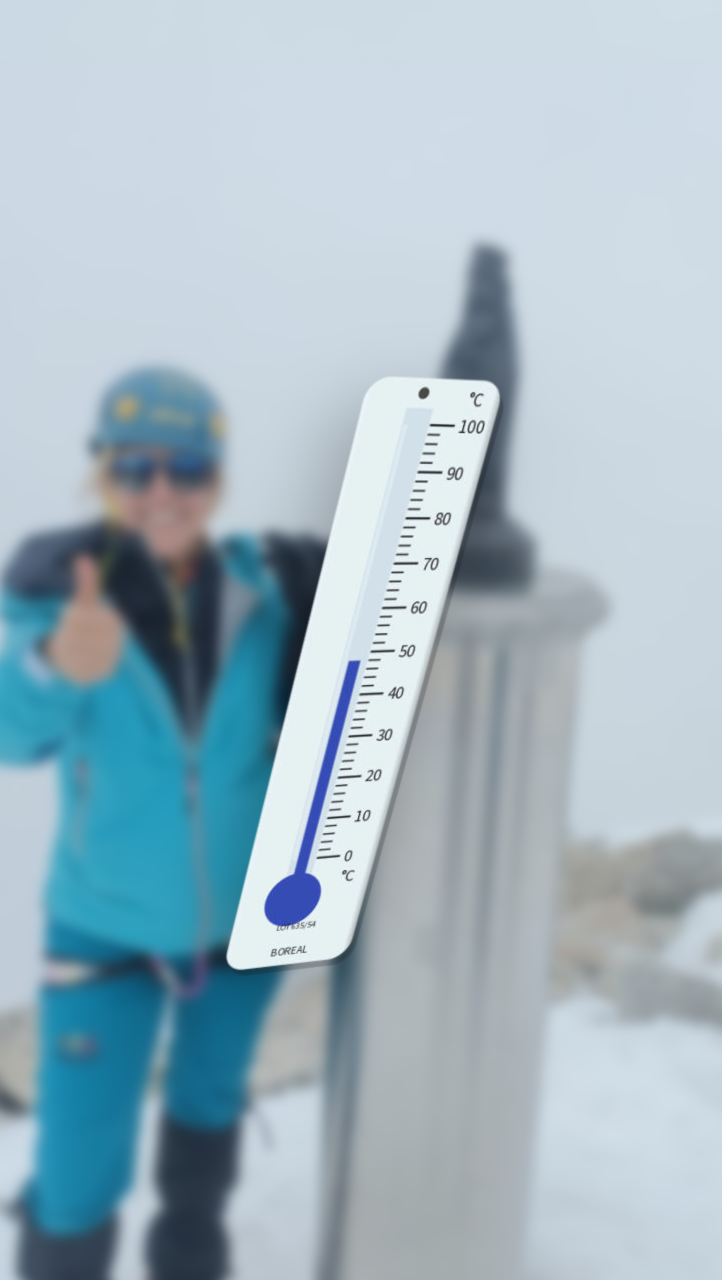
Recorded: value=48 unit=°C
